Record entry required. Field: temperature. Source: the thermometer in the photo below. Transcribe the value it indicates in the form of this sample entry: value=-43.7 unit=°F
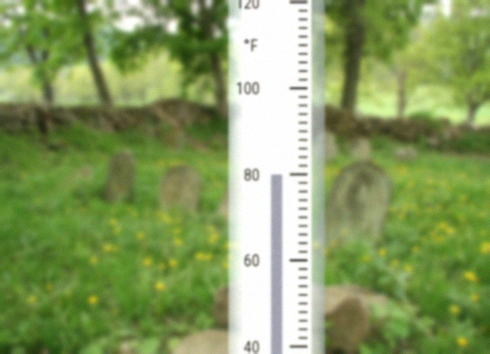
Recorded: value=80 unit=°F
